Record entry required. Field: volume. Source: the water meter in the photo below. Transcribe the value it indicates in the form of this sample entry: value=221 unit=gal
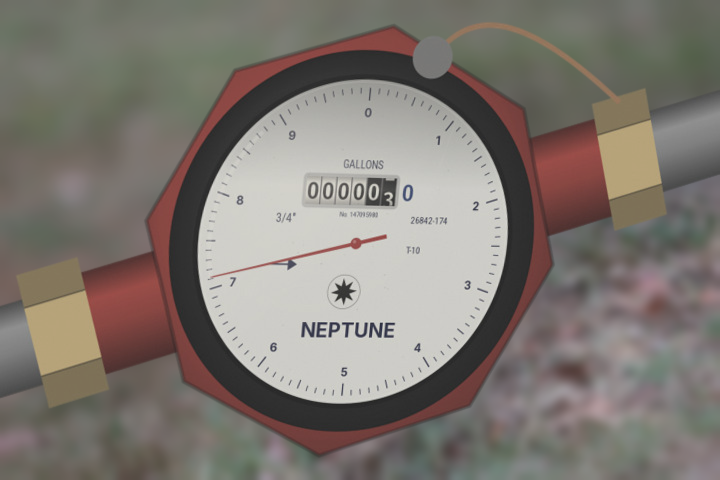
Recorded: value=27.1 unit=gal
